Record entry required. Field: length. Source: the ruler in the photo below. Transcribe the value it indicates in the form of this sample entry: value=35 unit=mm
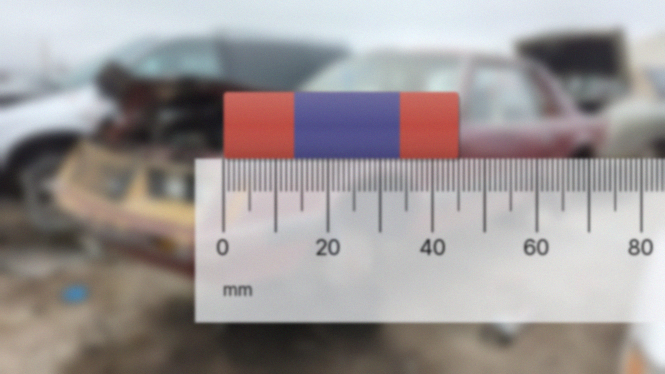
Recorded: value=45 unit=mm
